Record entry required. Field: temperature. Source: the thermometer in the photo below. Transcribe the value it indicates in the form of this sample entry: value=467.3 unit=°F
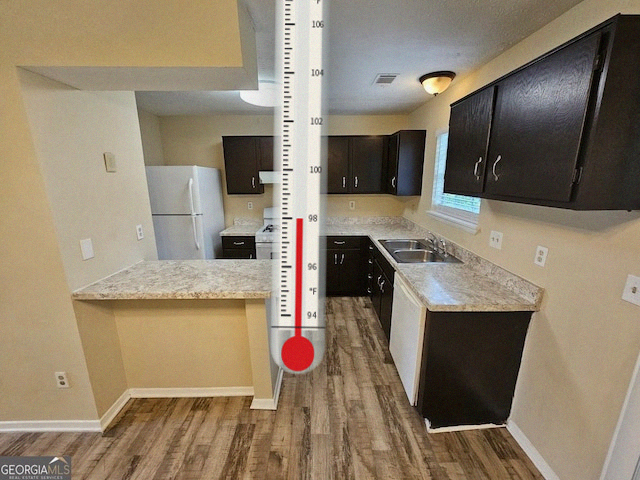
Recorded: value=98 unit=°F
